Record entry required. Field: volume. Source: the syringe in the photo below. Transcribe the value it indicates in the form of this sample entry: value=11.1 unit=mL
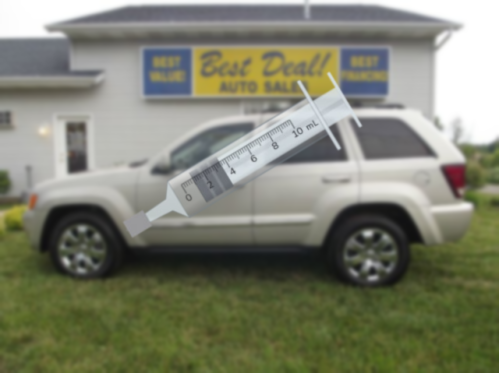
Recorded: value=1 unit=mL
